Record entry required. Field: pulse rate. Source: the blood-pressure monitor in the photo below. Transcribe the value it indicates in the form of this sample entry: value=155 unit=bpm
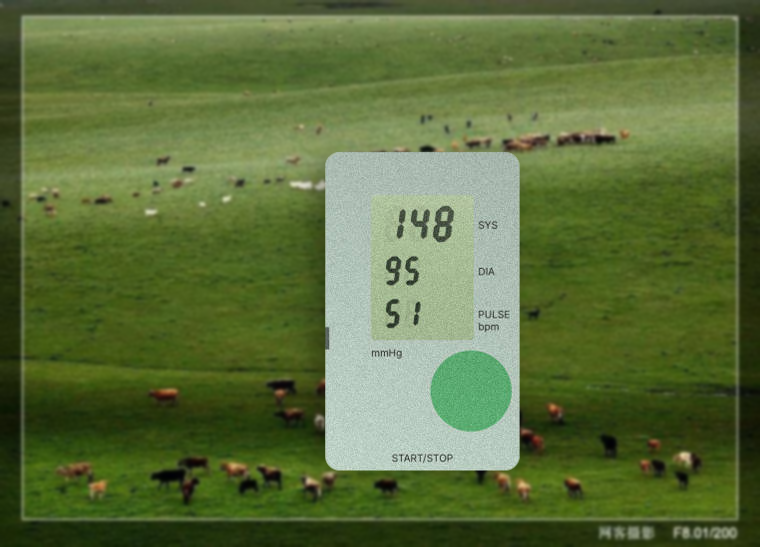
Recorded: value=51 unit=bpm
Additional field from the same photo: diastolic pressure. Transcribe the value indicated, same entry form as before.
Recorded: value=95 unit=mmHg
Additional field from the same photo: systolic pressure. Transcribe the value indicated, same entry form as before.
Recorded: value=148 unit=mmHg
